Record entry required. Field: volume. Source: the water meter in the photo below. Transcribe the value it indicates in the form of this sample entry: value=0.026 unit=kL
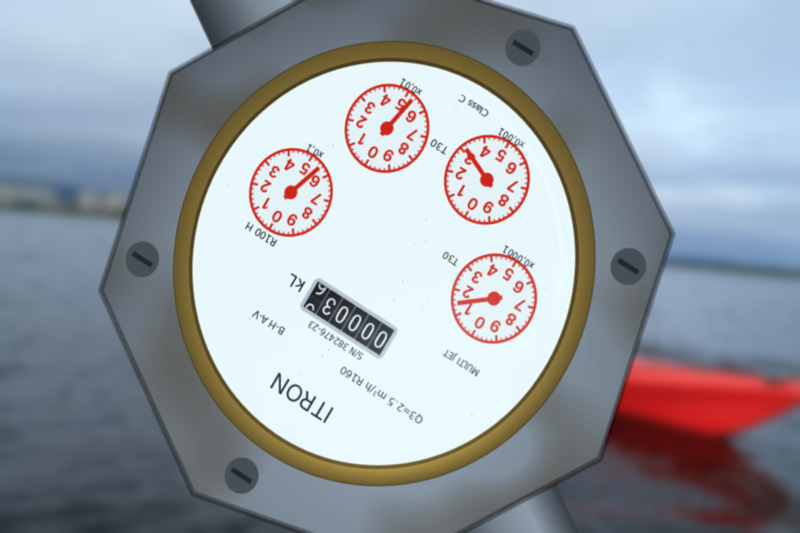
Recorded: value=35.5531 unit=kL
